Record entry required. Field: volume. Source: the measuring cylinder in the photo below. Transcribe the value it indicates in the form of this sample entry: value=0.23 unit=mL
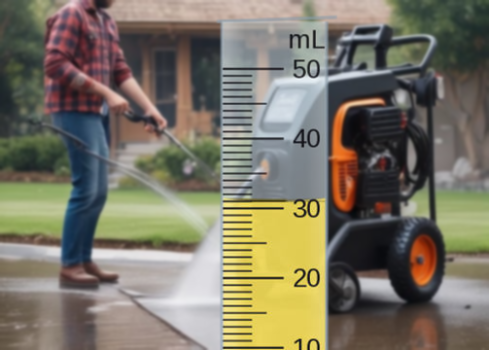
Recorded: value=31 unit=mL
